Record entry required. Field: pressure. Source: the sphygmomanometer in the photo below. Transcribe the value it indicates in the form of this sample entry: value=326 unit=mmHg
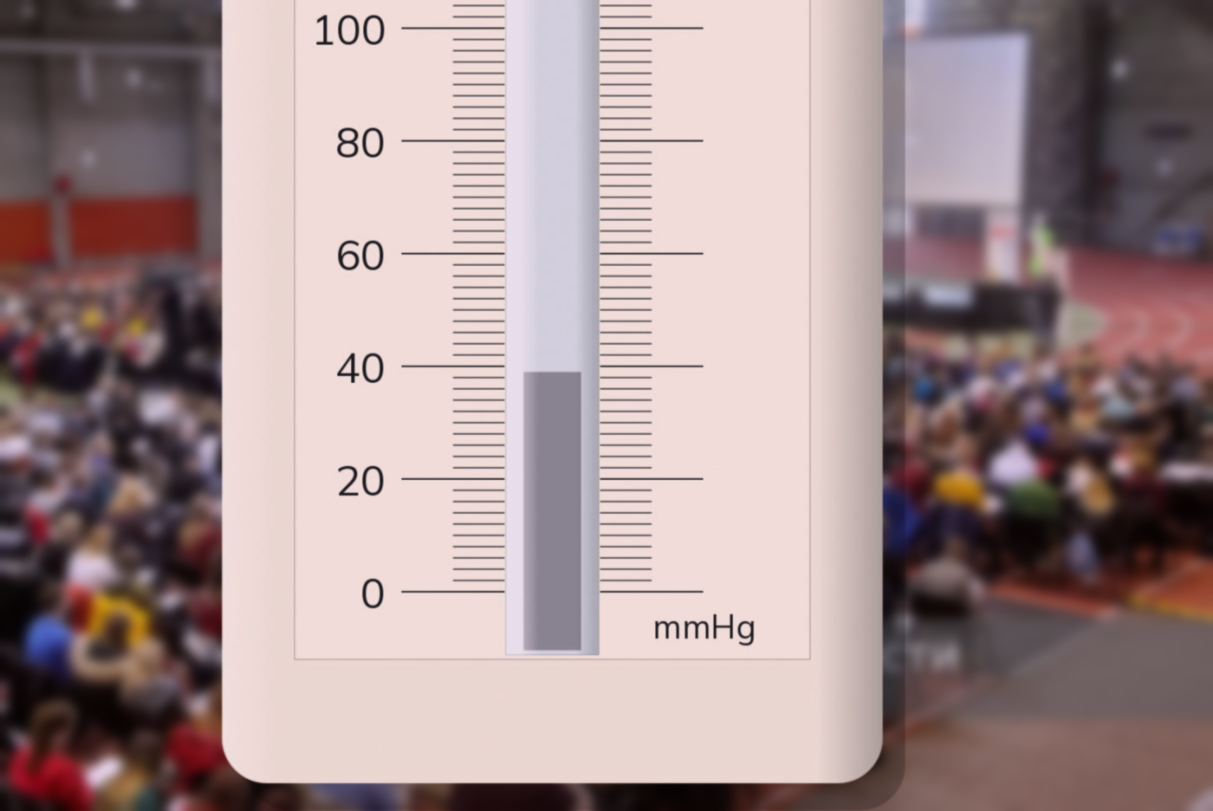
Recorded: value=39 unit=mmHg
